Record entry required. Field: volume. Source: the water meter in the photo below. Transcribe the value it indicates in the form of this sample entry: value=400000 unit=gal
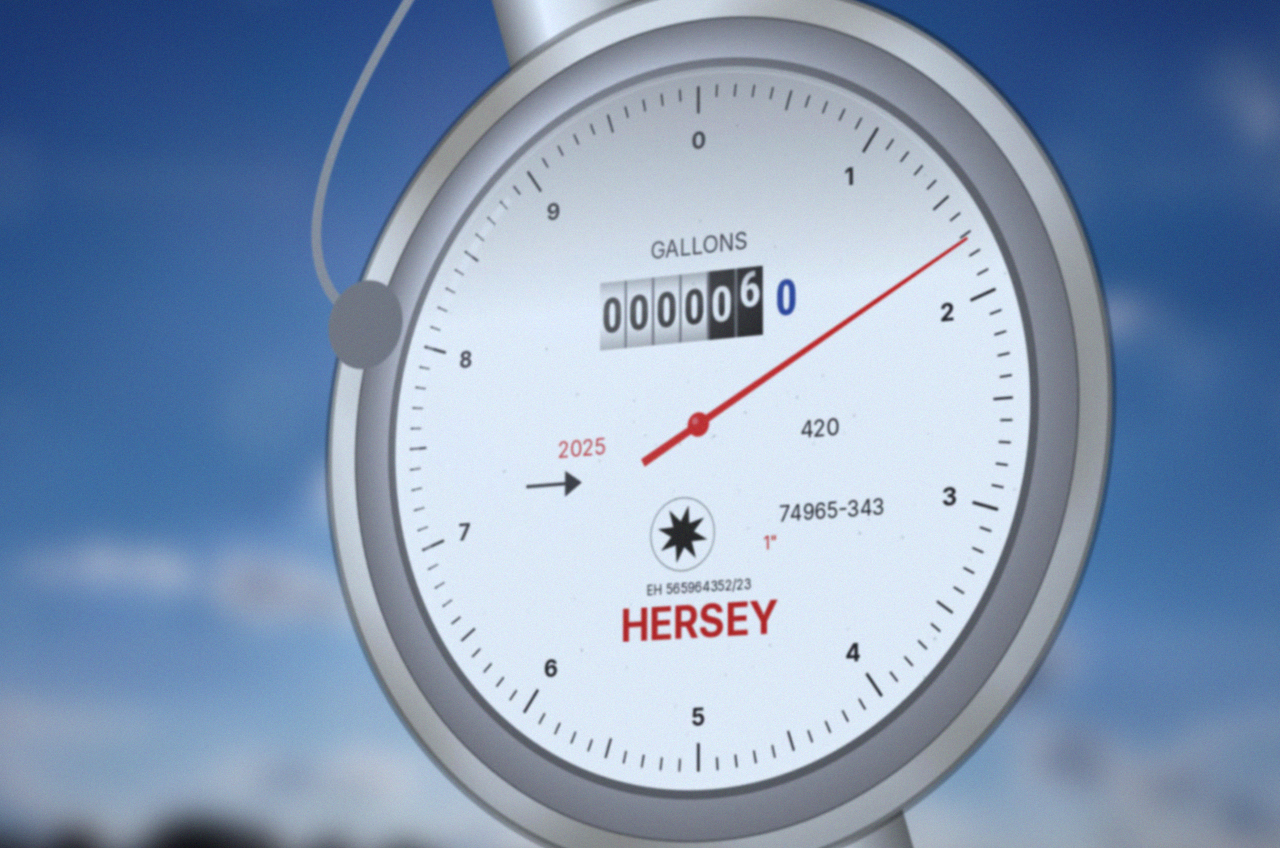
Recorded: value=61.7 unit=gal
